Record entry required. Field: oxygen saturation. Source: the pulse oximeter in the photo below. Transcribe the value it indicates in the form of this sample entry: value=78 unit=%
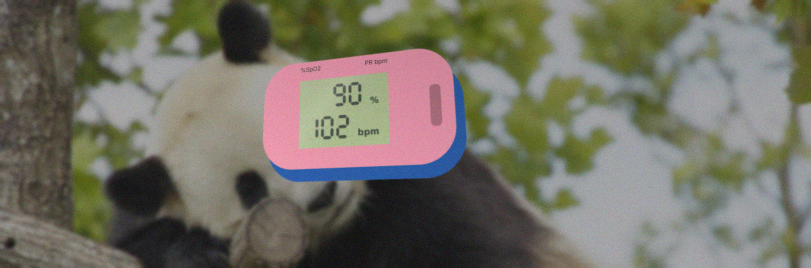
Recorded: value=90 unit=%
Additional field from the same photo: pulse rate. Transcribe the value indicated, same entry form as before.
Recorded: value=102 unit=bpm
